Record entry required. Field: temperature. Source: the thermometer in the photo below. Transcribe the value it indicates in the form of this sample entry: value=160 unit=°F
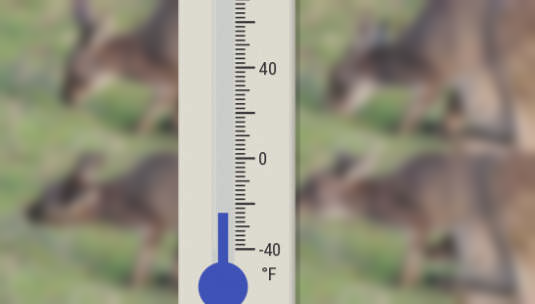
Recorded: value=-24 unit=°F
